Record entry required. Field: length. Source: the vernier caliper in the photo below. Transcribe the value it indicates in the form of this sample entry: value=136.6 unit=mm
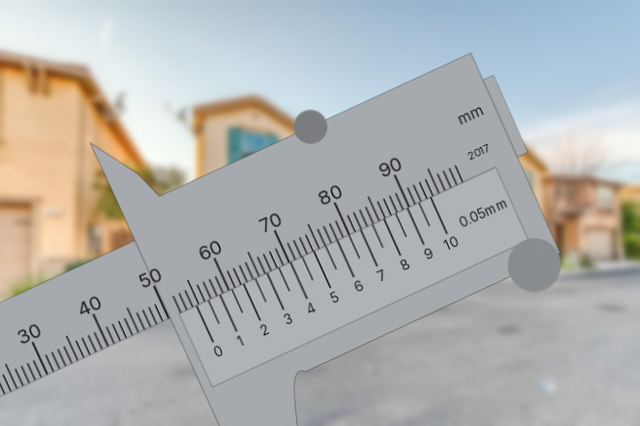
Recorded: value=54.6 unit=mm
